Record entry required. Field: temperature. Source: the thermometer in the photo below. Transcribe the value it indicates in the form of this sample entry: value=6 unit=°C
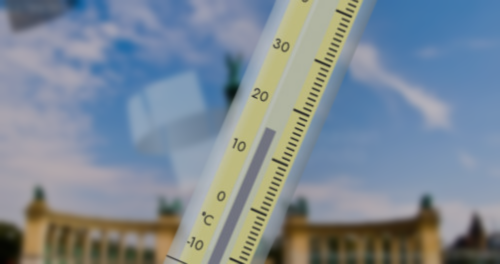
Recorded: value=15 unit=°C
